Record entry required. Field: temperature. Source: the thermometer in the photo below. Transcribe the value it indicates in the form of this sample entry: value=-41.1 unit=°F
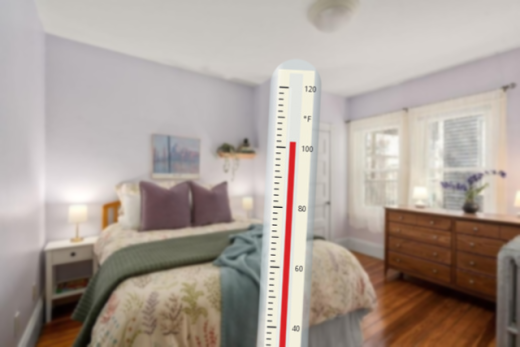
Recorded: value=102 unit=°F
